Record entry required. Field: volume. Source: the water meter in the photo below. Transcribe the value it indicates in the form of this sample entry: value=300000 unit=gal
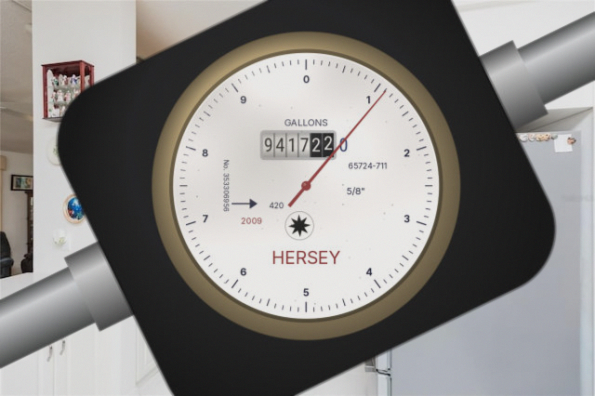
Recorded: value=9417221.1 unit=gal
